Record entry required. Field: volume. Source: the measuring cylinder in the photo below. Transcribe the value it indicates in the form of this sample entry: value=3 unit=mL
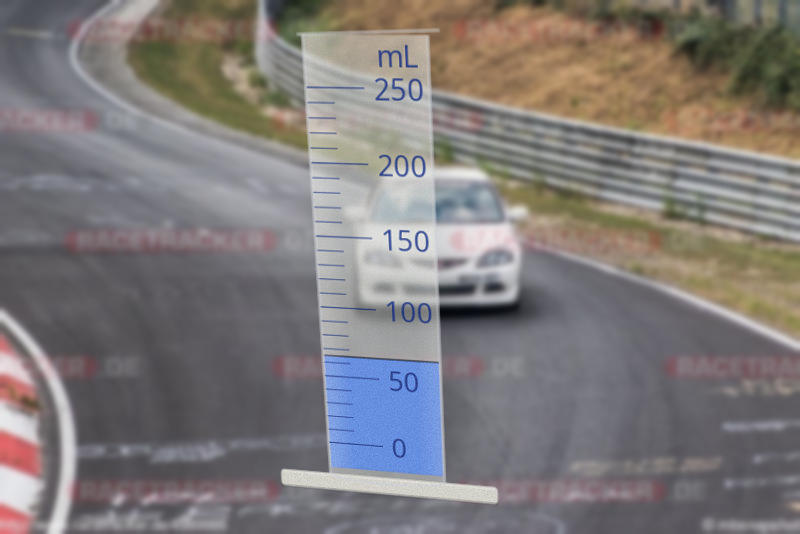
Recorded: value=65 unit=mL
